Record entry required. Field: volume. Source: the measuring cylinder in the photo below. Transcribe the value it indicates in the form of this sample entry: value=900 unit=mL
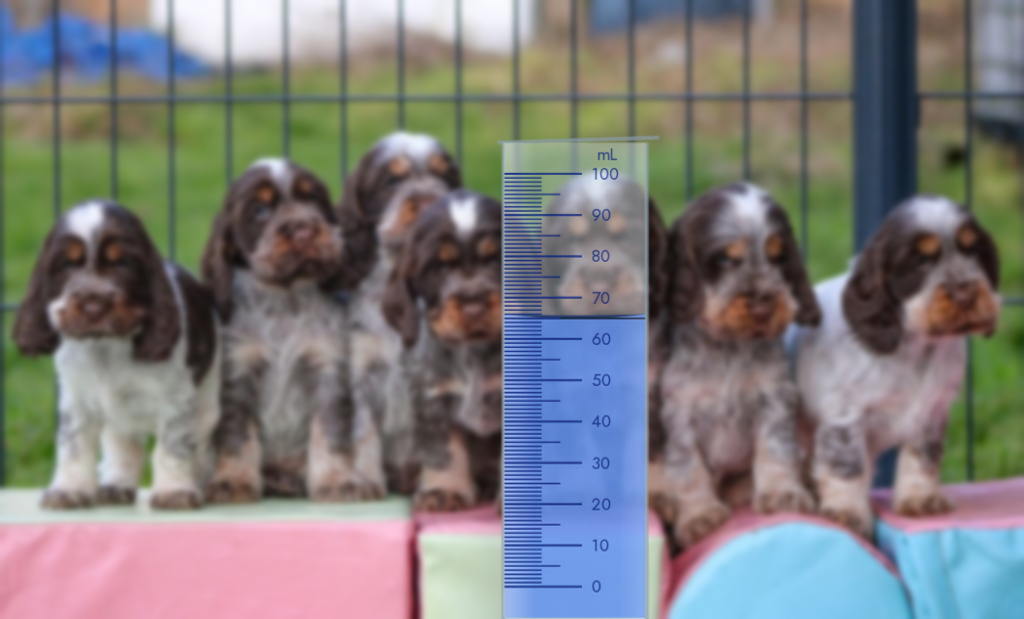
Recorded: value=65 unit=mL
